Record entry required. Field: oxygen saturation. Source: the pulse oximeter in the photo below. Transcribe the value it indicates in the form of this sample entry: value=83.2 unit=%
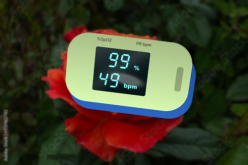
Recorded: value=99 unit=%
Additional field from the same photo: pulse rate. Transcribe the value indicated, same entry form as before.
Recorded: value=49 unit=bpm
